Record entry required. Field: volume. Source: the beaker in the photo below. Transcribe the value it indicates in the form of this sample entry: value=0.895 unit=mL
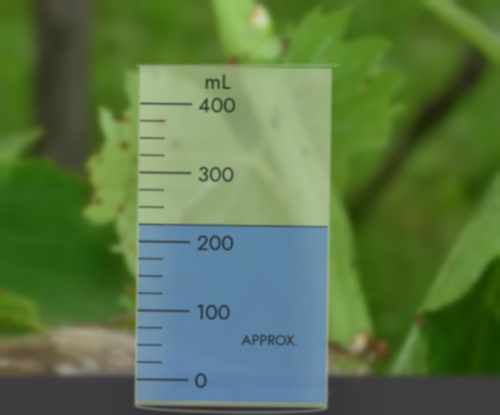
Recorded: value=225 unit=mL
